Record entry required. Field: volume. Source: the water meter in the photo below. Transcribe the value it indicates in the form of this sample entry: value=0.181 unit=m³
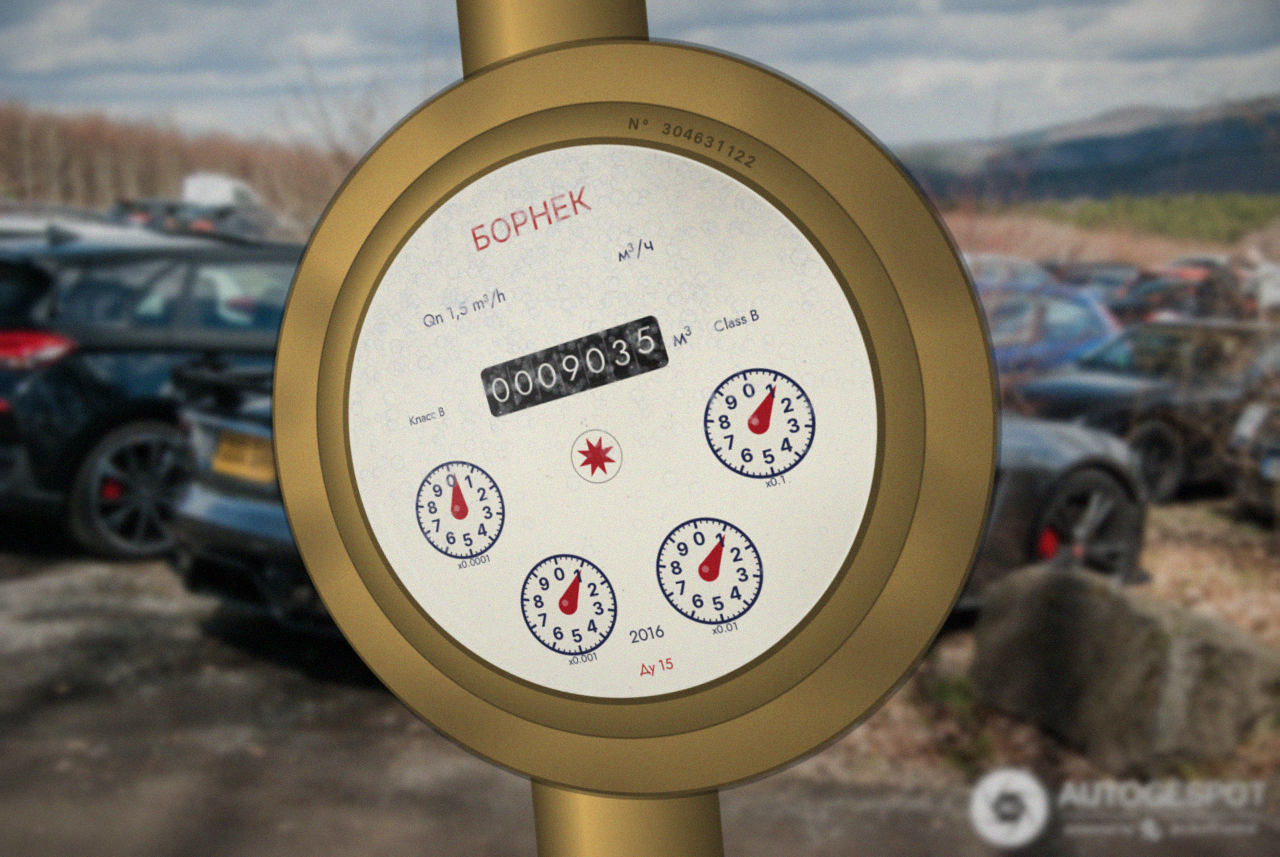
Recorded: value=9035.1110 unit=m³
